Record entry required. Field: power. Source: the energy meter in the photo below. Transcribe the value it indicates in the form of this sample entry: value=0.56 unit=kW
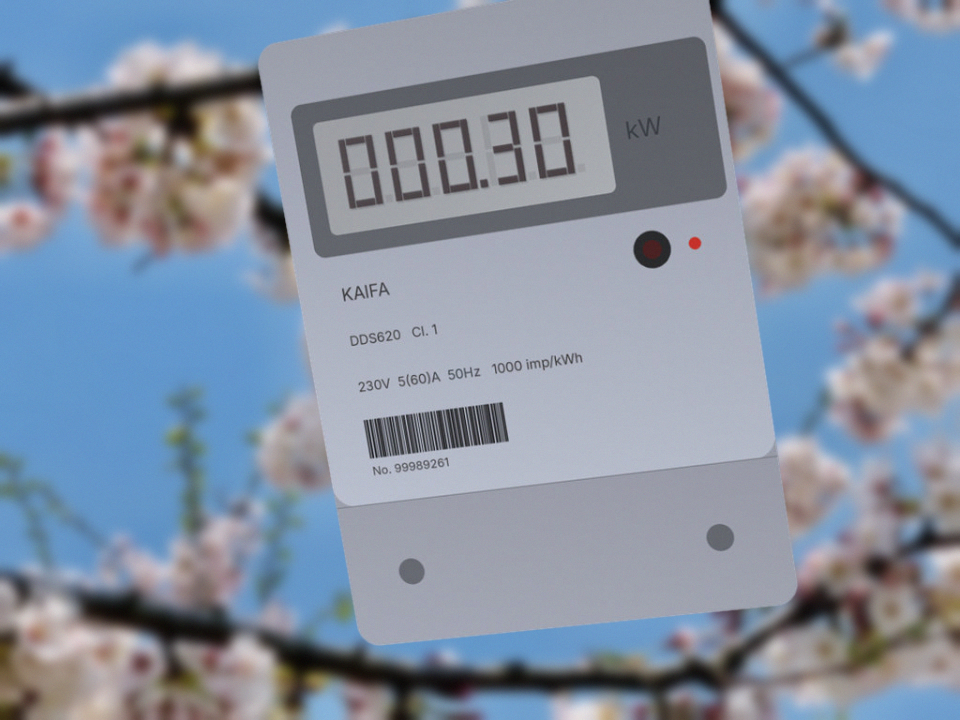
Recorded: value=0.30 unit=kW
